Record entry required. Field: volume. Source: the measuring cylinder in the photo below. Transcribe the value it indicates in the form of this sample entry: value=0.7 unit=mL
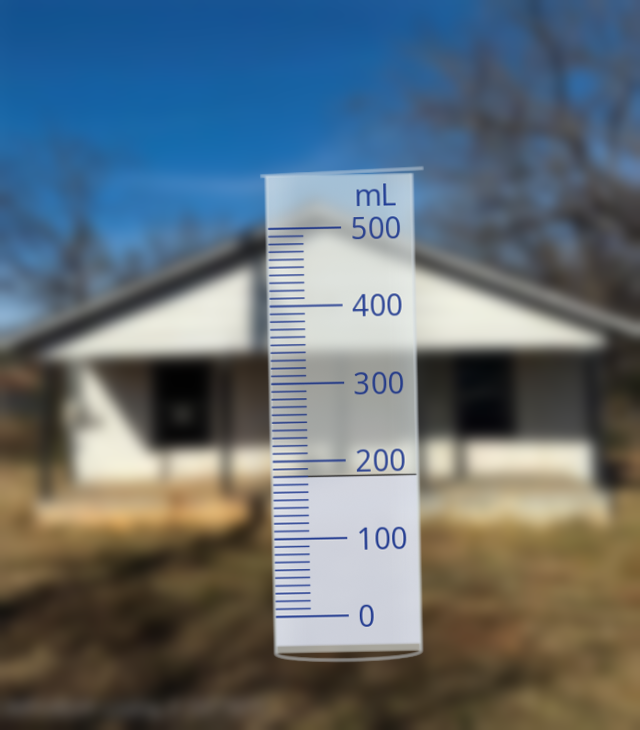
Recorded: value=180 unit=mL
